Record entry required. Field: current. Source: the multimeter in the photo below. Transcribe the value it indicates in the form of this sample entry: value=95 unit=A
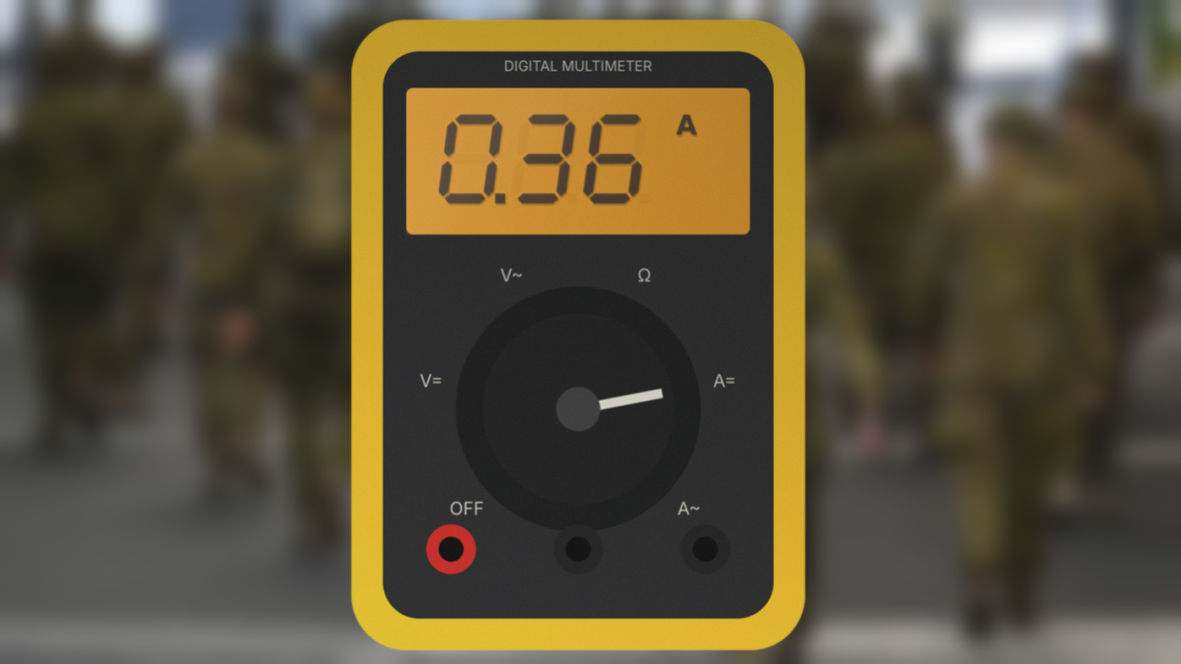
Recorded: value=0.36 unit=A
